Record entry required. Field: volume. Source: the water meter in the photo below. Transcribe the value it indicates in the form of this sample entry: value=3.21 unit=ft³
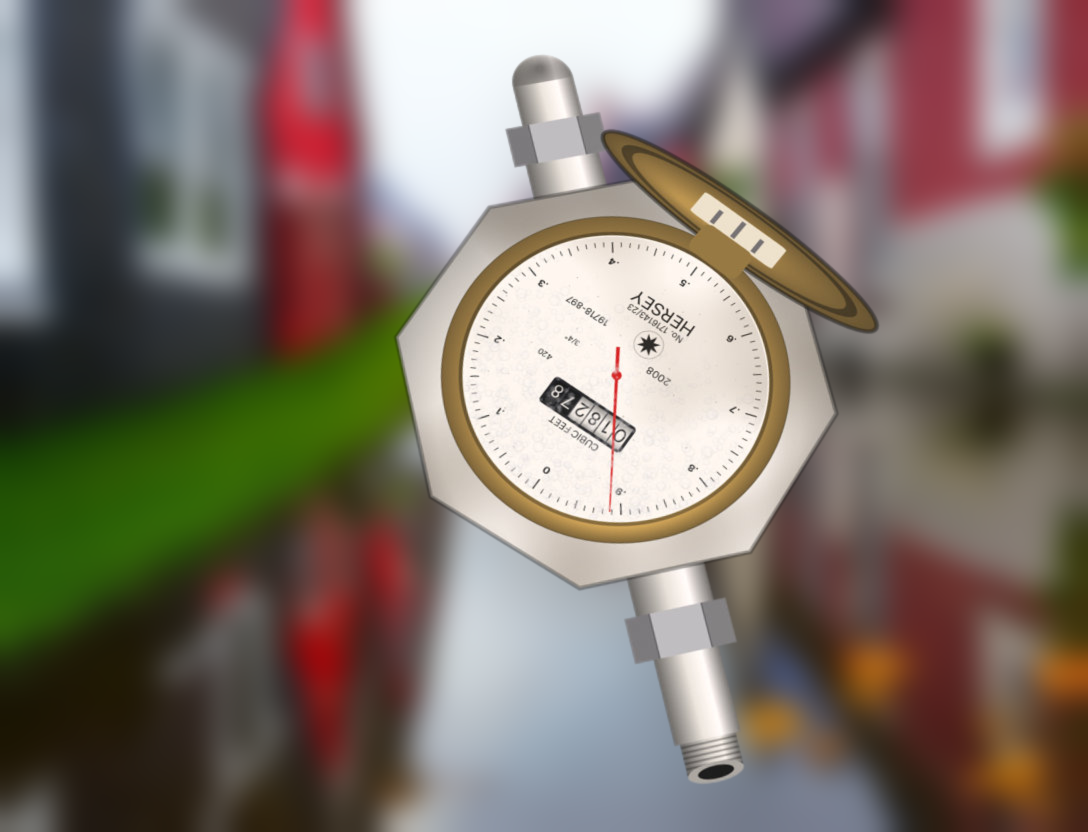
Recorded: value=18277.91 unit=ft³
